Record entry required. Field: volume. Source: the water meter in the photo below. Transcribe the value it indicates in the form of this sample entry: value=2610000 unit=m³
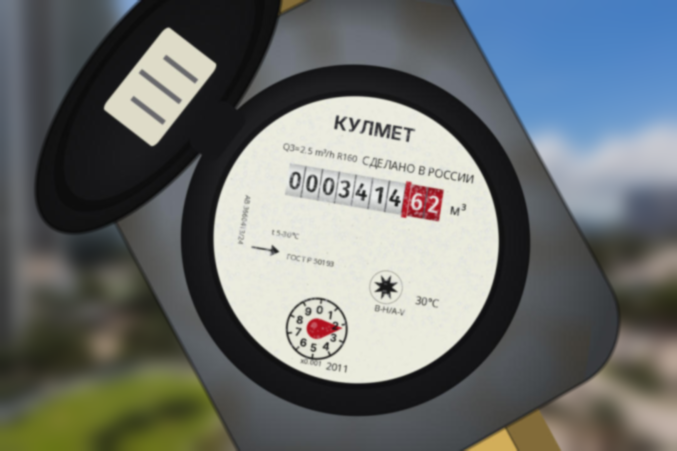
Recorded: value=3414.622 unit=m³
